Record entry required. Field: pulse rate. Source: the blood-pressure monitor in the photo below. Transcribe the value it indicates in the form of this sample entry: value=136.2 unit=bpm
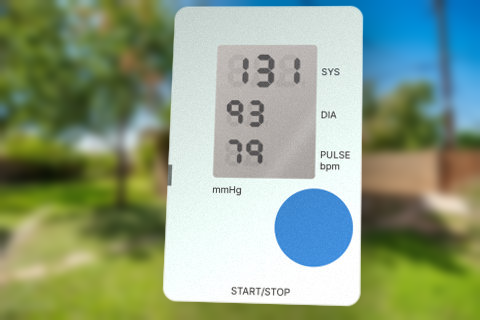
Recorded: value=79 unit=bpm
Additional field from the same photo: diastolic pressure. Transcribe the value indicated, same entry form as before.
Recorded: value=93 unit=mmHg
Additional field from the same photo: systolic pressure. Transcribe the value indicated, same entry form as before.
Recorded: value=131 unit=mmHg
